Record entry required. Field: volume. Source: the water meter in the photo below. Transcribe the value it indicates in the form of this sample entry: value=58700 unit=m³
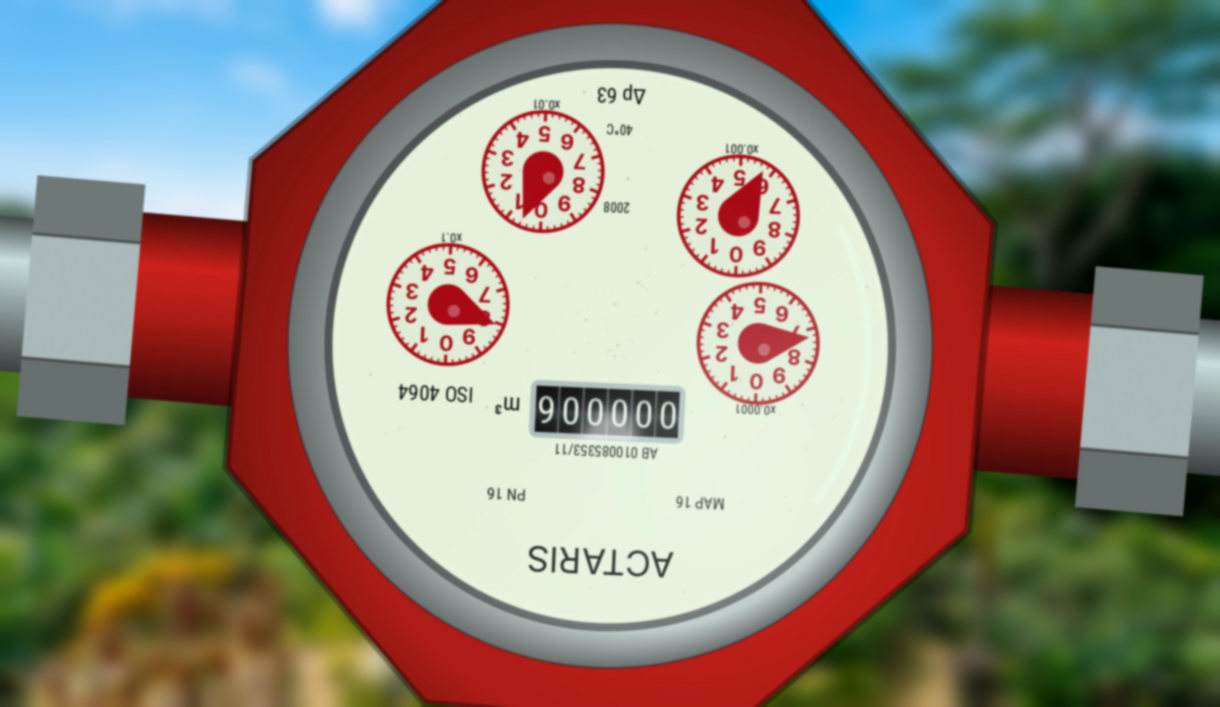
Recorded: value=6.8057 unit=m³
